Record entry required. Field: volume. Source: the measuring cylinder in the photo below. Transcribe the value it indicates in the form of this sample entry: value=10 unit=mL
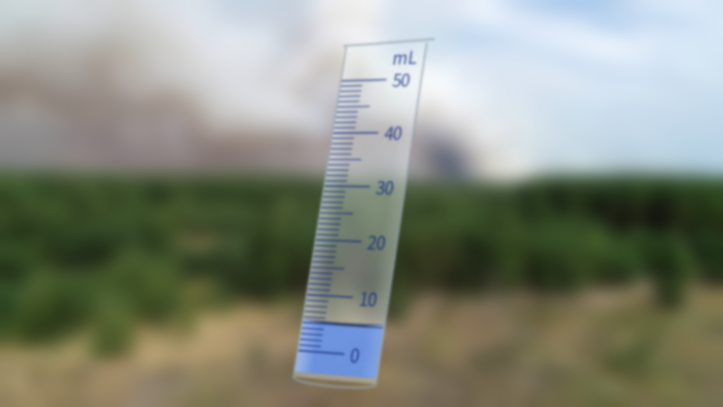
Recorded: value=5 unit=mL
